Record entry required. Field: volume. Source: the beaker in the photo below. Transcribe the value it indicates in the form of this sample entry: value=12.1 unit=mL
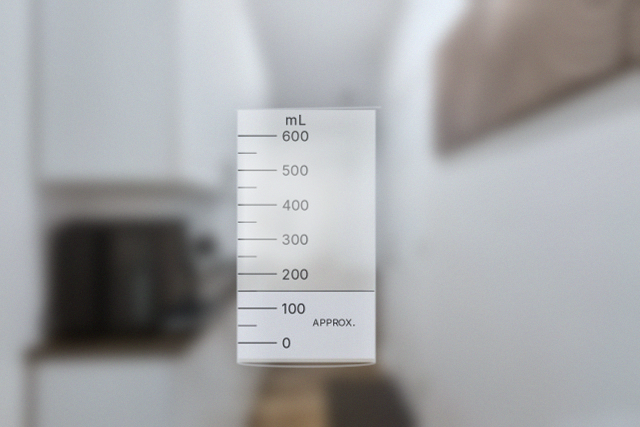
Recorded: value=150 unit=mL
